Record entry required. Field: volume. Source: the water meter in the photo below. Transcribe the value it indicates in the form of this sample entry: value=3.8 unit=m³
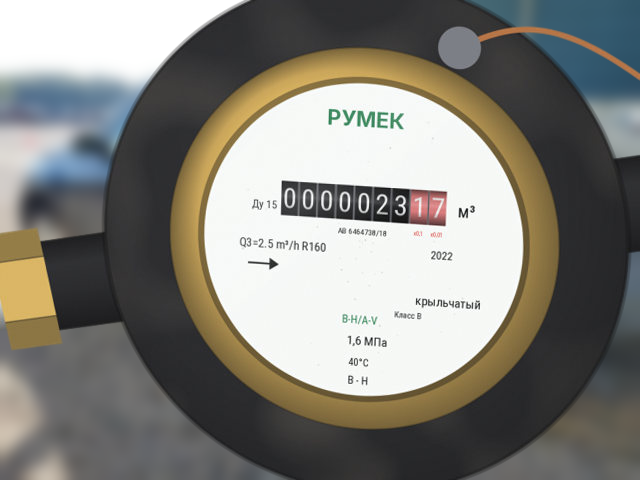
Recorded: value=23.17 unit=m³
